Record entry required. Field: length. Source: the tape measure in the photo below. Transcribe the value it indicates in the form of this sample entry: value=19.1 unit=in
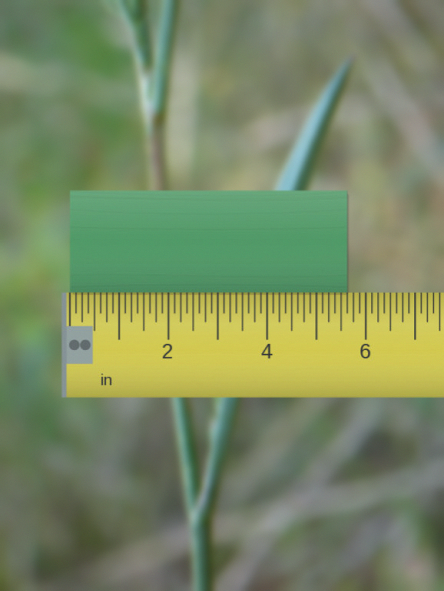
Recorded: value=5.625 unit=in
